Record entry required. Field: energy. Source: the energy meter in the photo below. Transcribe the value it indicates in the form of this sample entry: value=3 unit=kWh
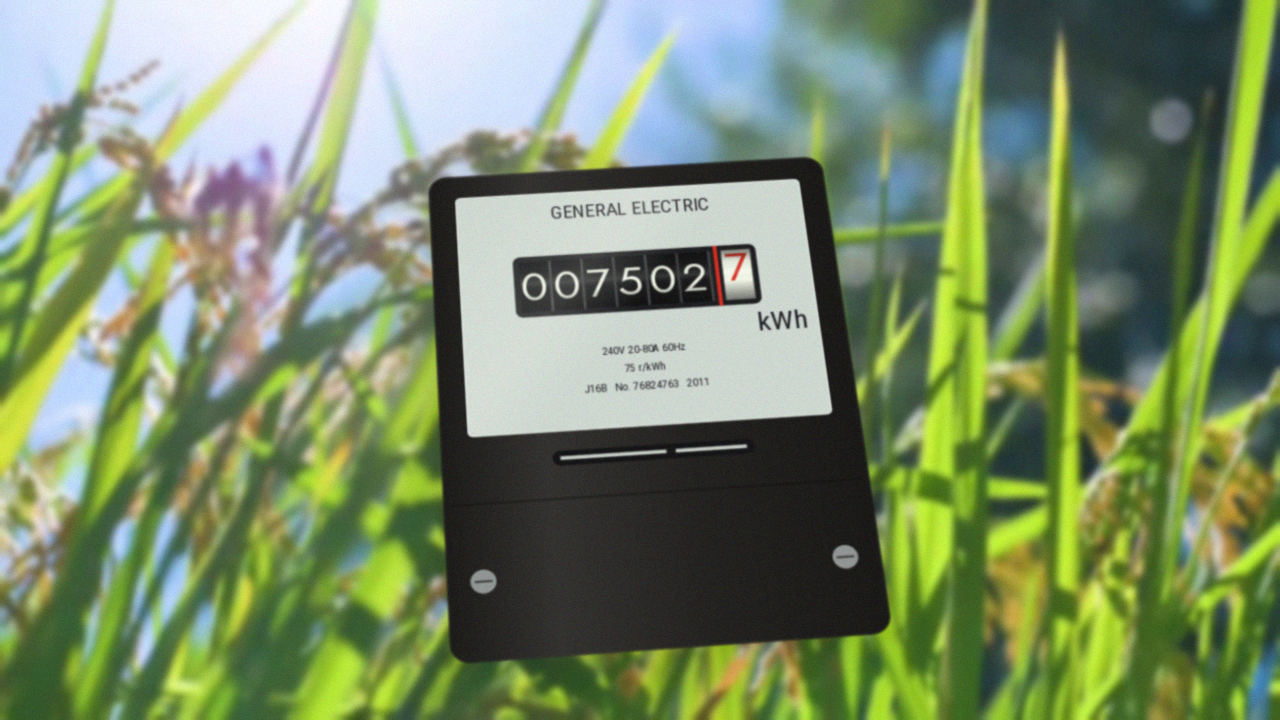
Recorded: value=7502.7 unit=kWh
